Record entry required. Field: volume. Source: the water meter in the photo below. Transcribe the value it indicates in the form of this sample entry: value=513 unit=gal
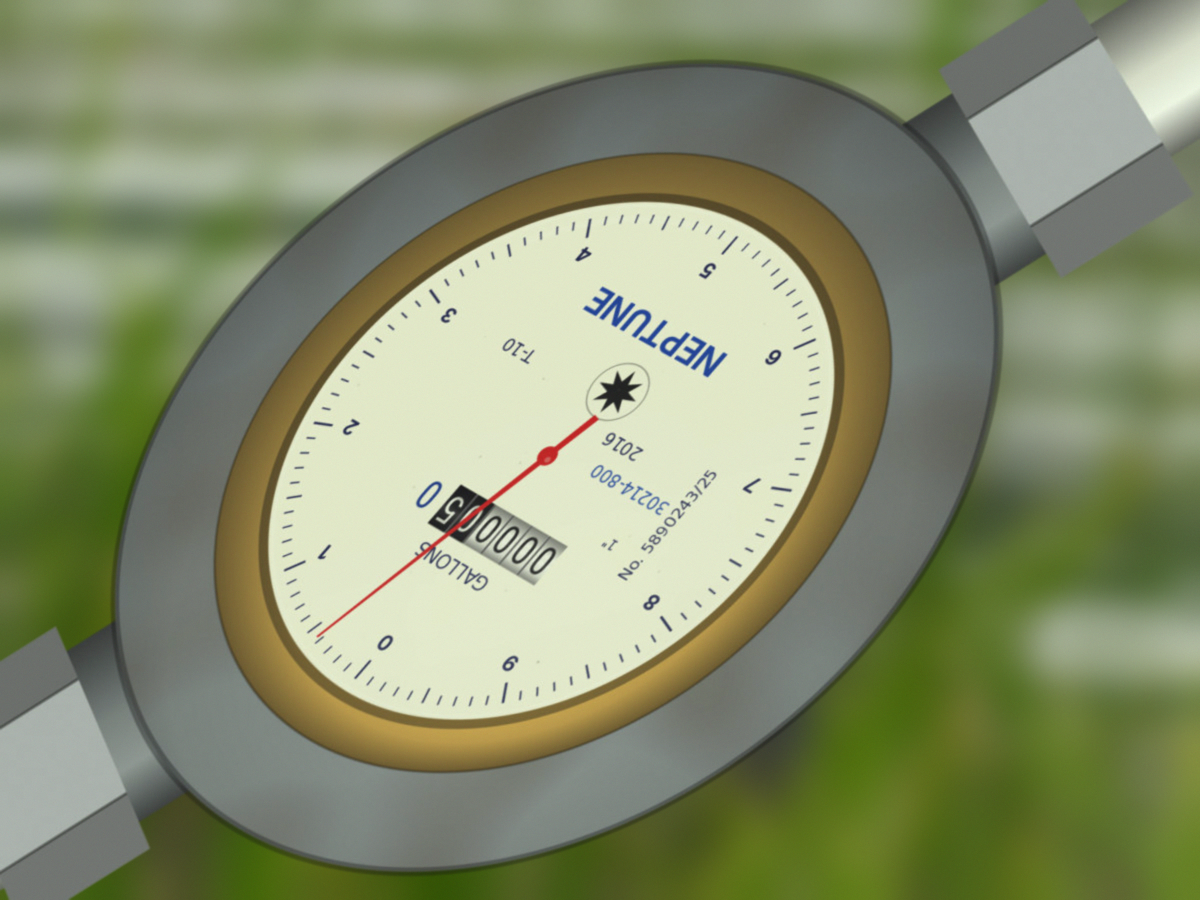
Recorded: value=50.4 unit=gal
